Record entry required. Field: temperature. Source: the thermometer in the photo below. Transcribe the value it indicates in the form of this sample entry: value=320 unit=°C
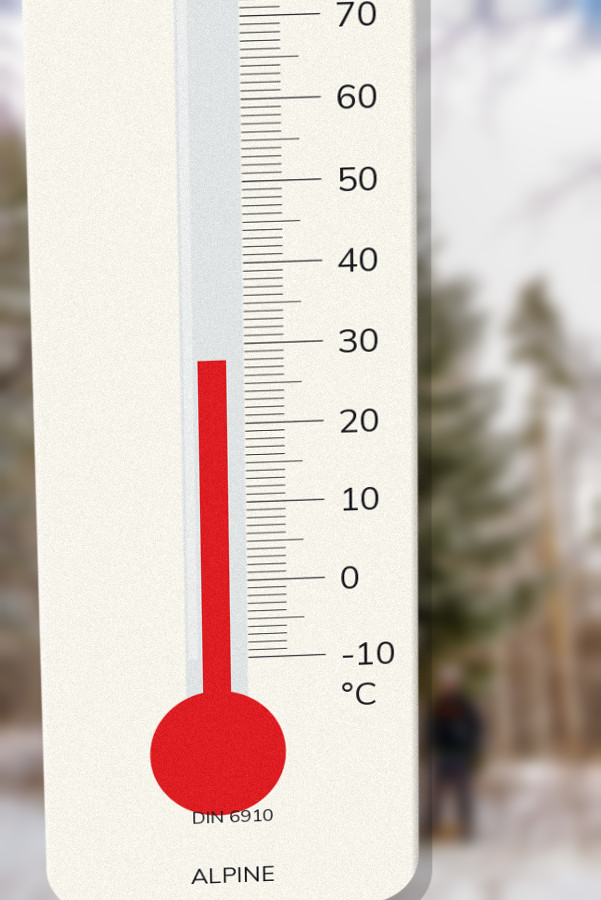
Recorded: value=28 unit=°C
